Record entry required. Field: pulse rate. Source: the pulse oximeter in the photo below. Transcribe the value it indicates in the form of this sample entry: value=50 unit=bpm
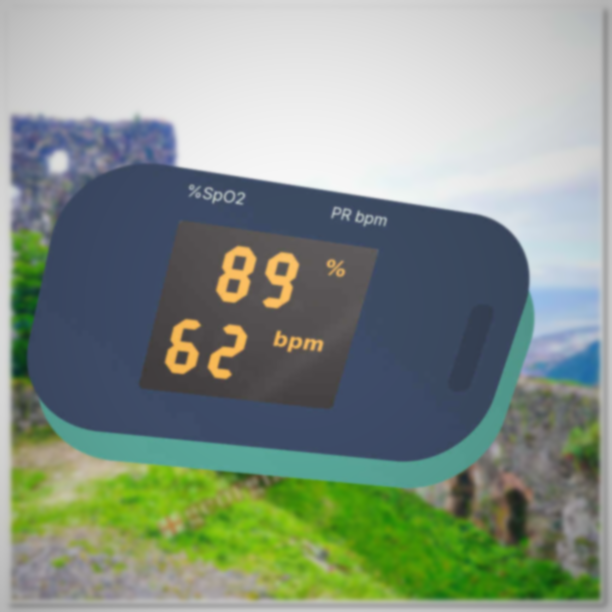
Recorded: value=62 unit=bpm
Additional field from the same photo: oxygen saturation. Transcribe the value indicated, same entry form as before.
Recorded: value=89 unit=%
